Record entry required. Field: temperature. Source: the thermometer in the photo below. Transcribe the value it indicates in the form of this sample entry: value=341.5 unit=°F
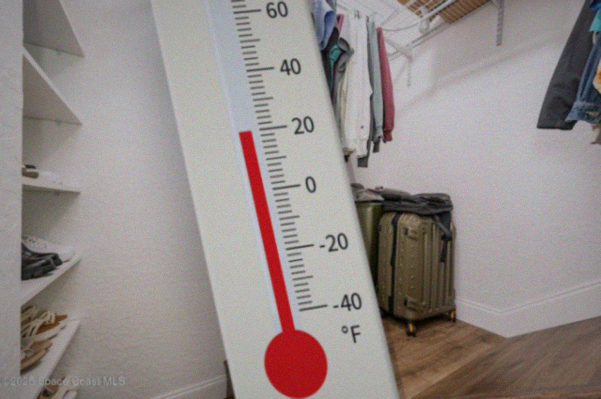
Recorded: value=20 unit=°F
